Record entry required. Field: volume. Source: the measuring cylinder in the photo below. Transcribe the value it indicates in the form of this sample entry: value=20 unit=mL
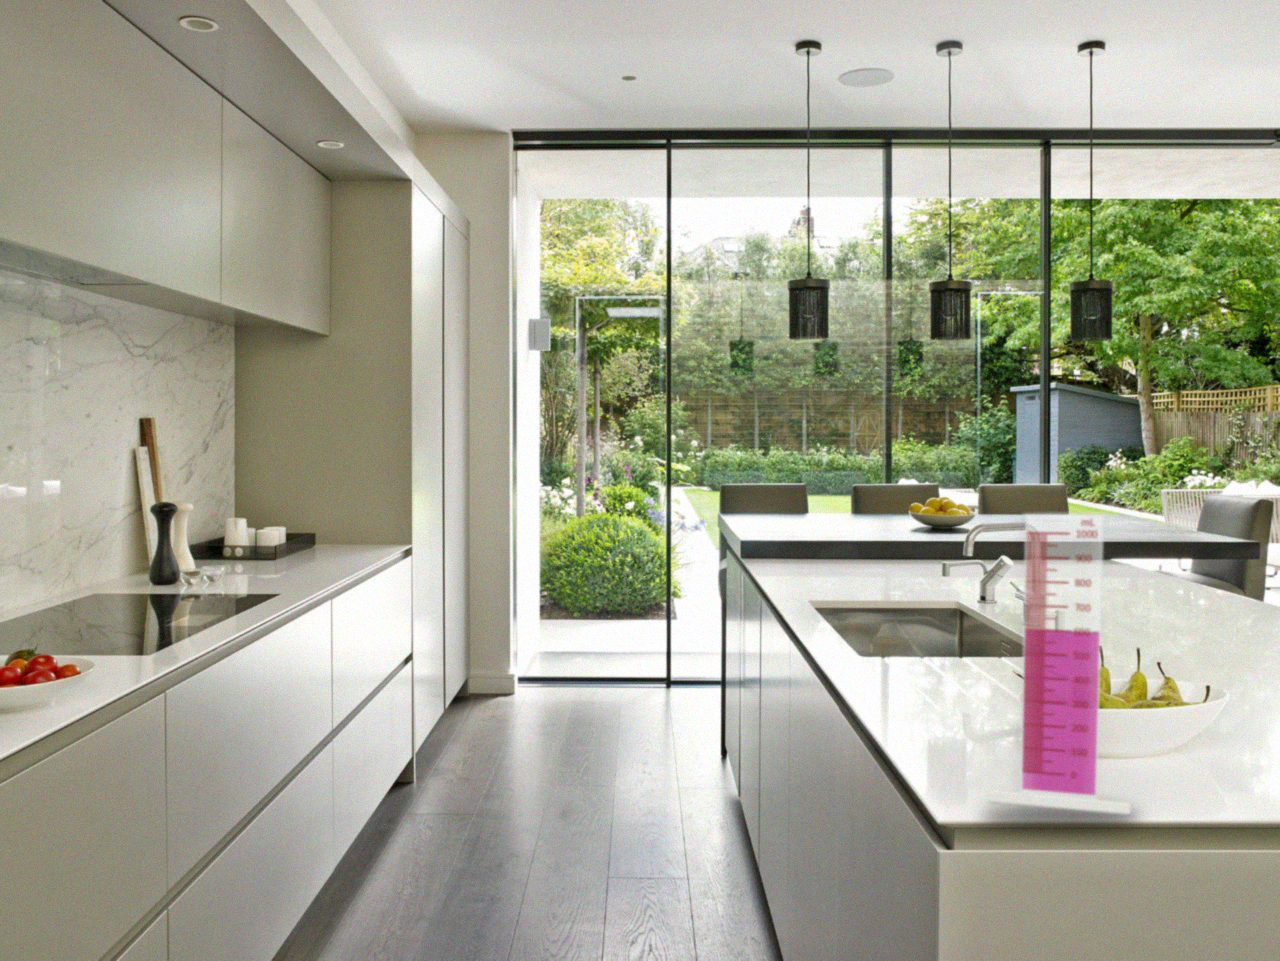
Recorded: value=600 unit=mL
